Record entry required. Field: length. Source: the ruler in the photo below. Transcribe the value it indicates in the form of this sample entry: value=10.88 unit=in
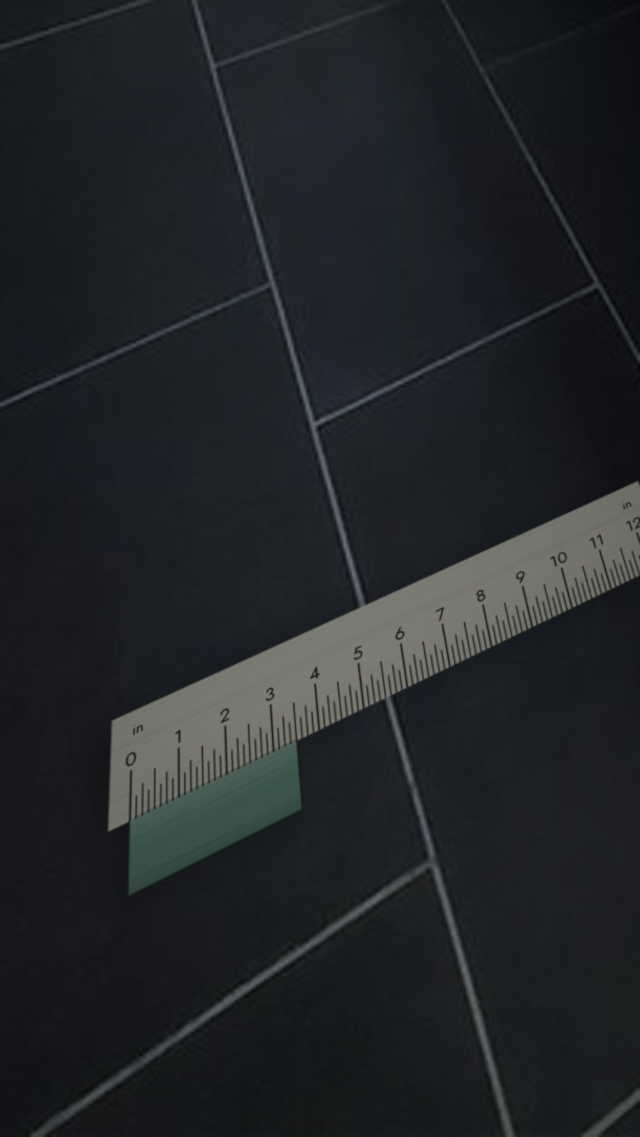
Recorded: value=3.5 unit=in
